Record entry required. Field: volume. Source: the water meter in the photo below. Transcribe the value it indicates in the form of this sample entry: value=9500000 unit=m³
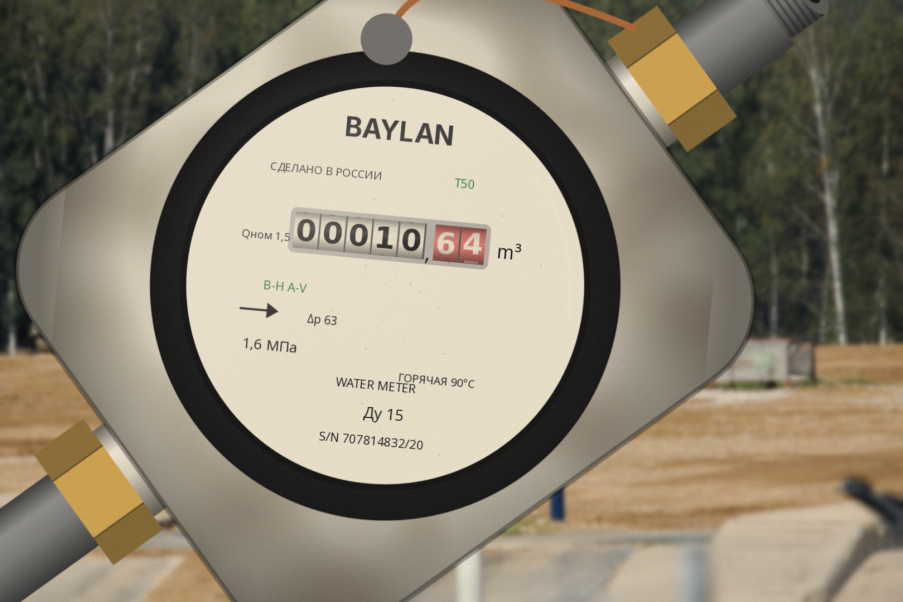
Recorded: value=10.64 unit=m³
